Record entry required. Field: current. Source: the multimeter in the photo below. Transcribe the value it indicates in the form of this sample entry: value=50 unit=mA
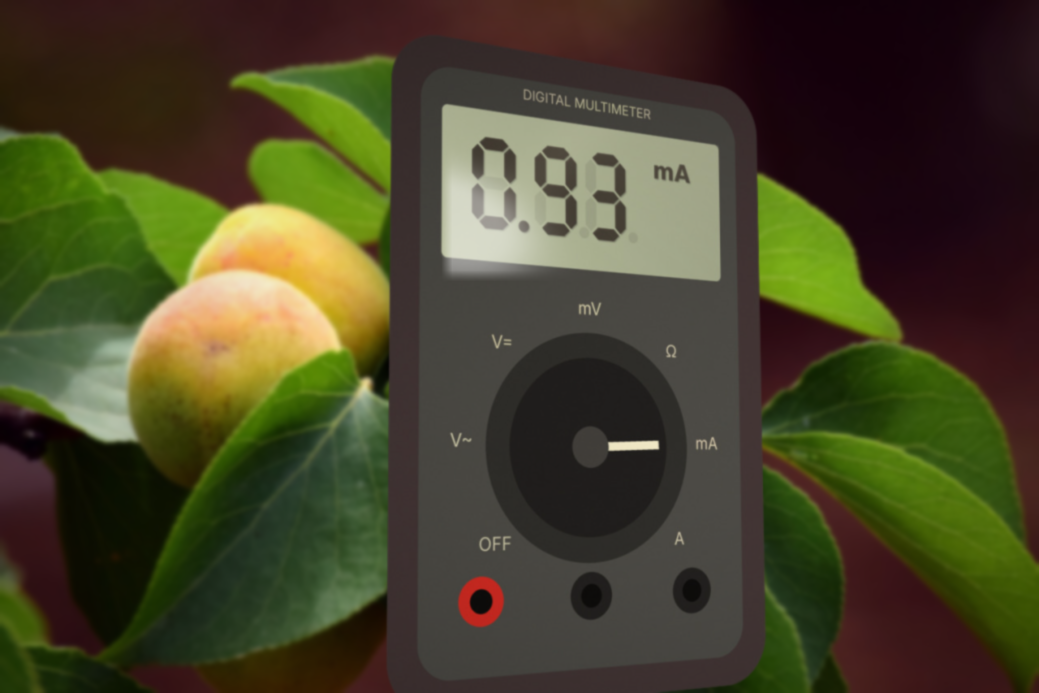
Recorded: value=0.93 unit=mA
